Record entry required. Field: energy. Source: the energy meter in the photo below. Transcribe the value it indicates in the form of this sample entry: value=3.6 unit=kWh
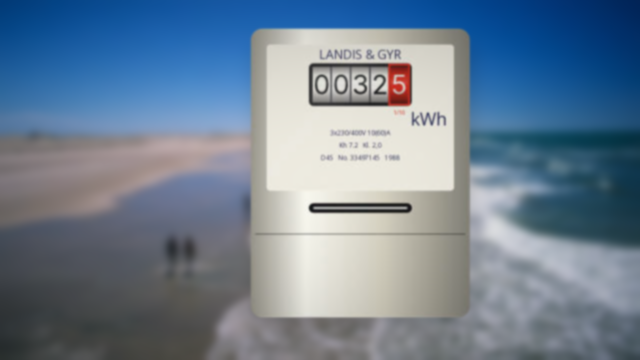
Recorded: value=32.5 unit=kWh
